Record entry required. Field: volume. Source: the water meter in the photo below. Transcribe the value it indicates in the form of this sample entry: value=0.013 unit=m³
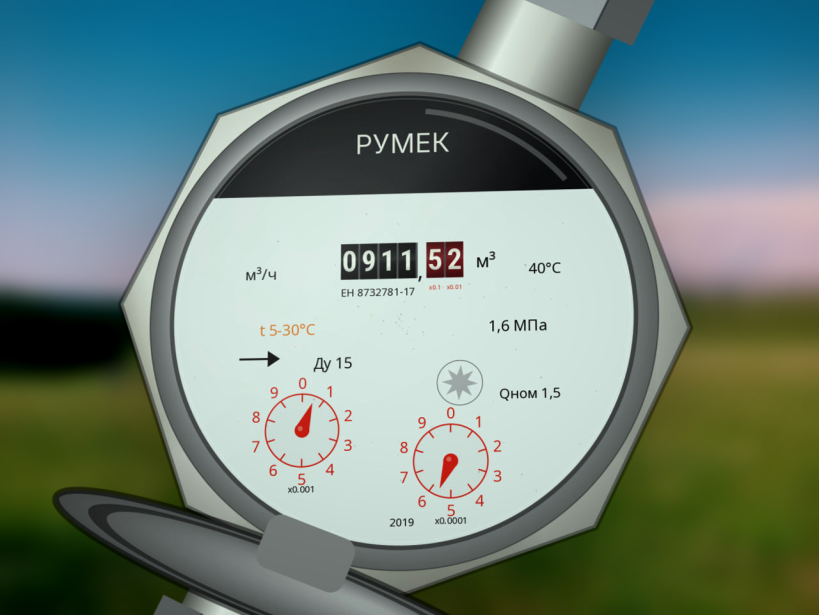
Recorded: value=911.5205 unit=m³
